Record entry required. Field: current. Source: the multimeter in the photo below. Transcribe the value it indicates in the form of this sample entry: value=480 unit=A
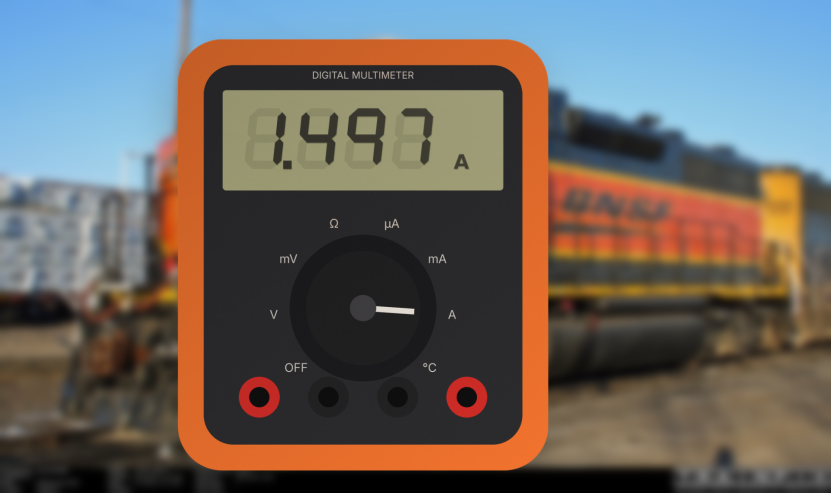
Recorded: value=1.497 unit=A
